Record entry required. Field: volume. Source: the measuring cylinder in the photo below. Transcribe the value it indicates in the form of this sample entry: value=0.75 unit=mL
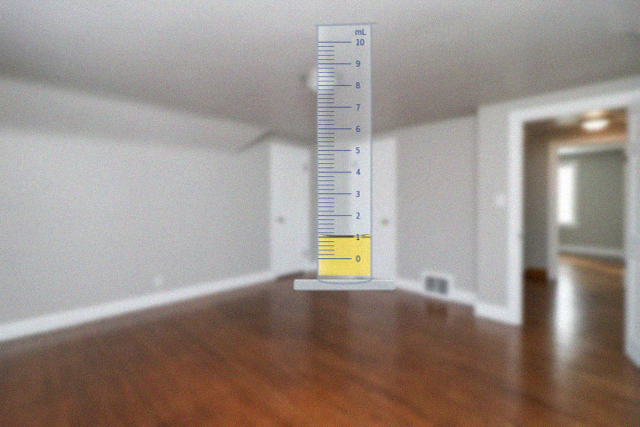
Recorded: value=1 unit=mL
